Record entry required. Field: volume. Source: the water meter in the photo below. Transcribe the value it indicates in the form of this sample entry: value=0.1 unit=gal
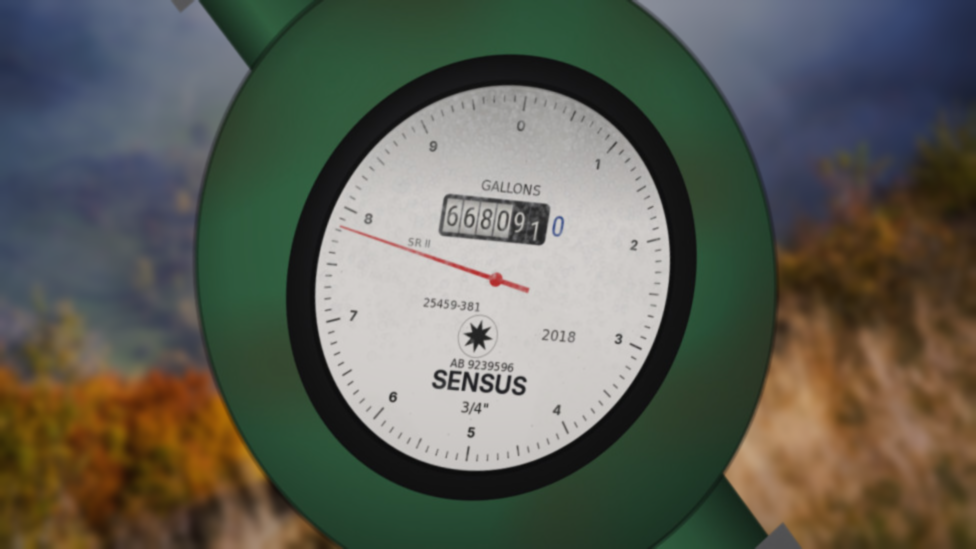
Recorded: value=6680907.8 unit=gal
